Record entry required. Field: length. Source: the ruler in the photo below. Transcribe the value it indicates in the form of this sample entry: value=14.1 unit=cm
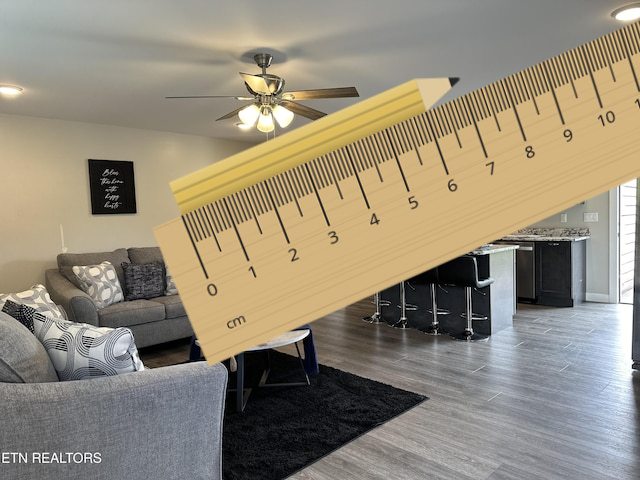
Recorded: value=7 unit=cm
